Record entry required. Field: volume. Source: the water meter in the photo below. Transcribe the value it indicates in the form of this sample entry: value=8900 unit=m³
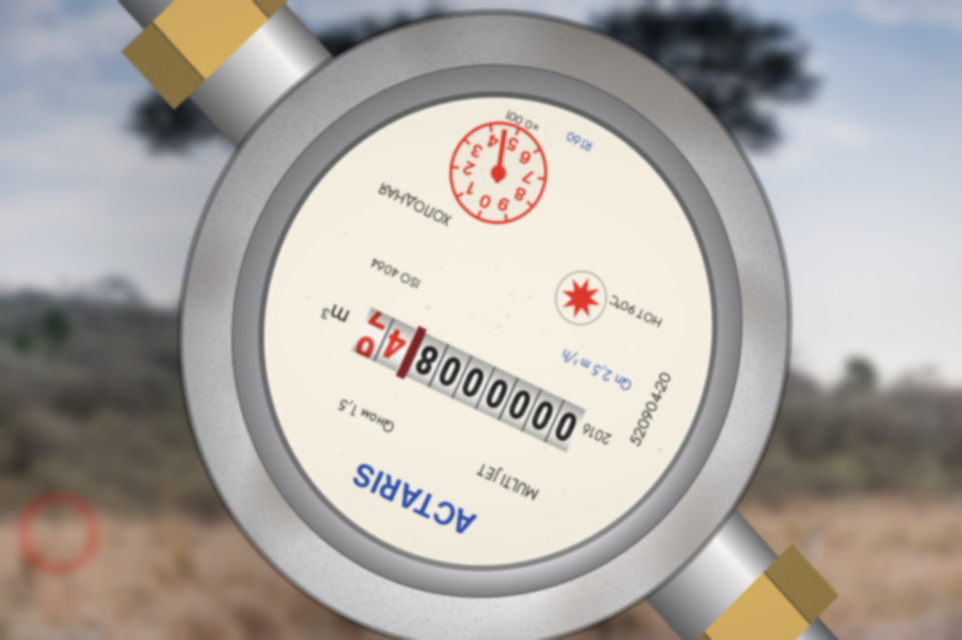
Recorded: value=8.464 unit=m³
